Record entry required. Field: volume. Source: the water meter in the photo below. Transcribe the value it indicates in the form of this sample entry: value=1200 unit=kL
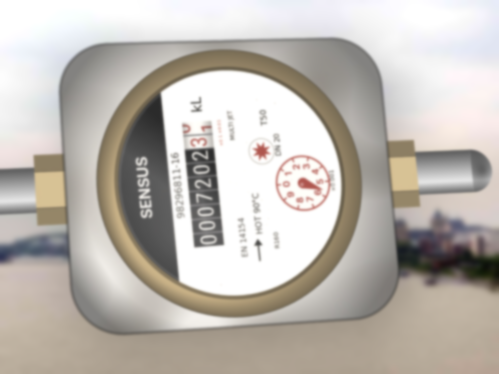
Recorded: value=7202.305 unit=kL
